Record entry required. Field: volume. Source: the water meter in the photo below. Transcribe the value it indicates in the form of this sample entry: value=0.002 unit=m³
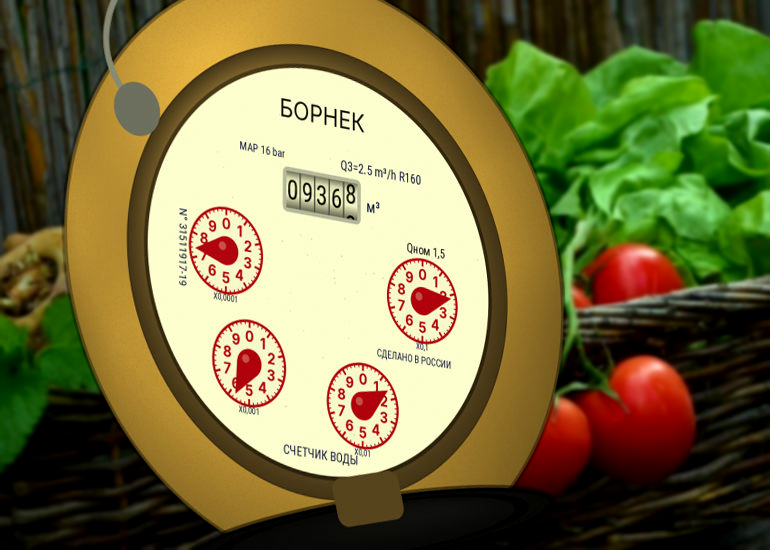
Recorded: value=9368.2157 unit=m³
